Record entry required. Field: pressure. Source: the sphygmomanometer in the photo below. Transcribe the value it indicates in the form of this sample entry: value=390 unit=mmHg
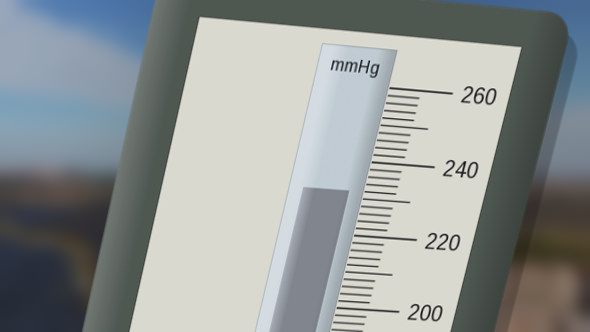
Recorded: value=232 unit=mmHg
